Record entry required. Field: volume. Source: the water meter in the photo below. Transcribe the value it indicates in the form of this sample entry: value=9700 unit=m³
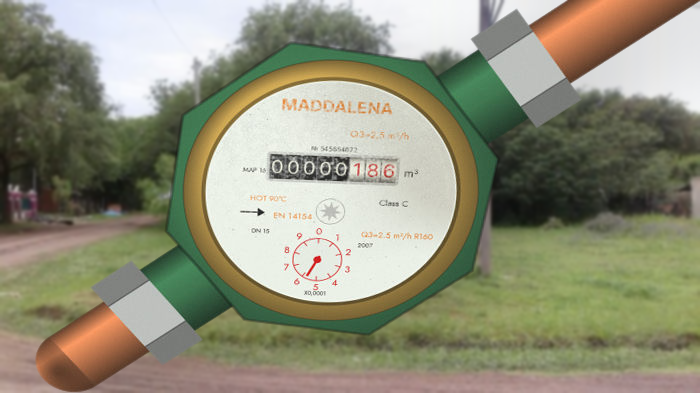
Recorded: value=0.1865 unit=m³
